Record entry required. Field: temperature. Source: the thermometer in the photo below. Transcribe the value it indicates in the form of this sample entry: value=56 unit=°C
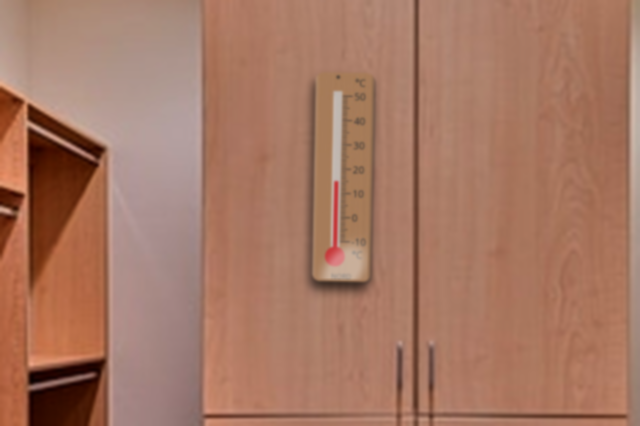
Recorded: value=15 unit=°C
